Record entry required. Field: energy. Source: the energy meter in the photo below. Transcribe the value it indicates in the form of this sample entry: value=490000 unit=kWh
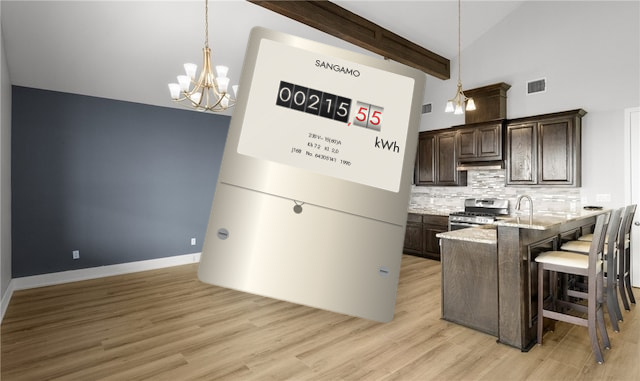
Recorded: value=215.55 unit=kWh
